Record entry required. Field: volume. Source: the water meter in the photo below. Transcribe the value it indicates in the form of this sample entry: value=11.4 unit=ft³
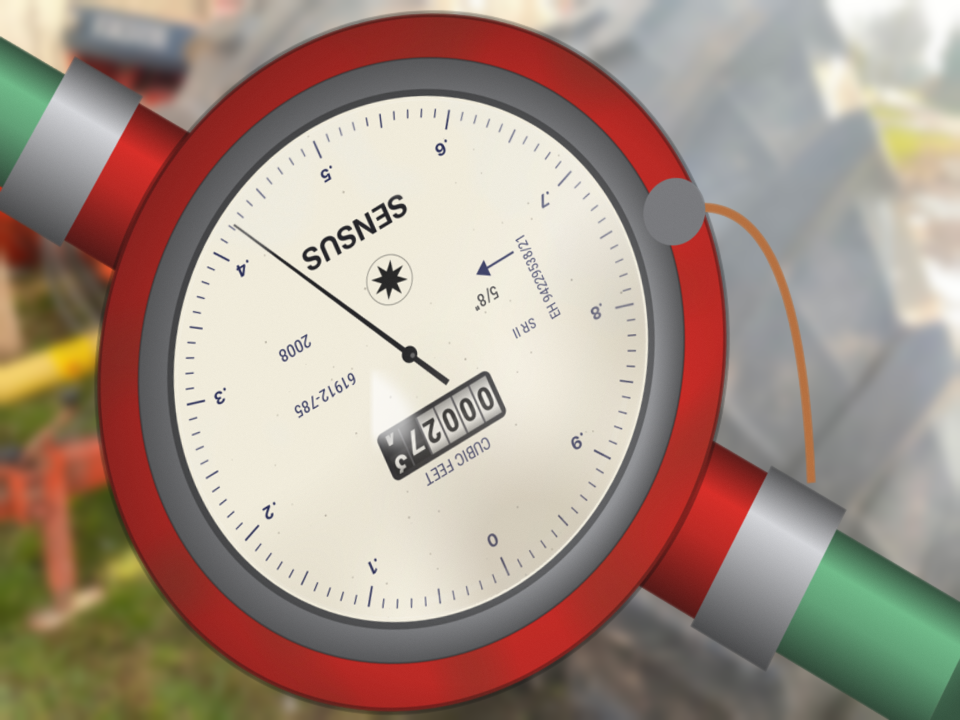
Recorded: value=273.42 unit=ft³
